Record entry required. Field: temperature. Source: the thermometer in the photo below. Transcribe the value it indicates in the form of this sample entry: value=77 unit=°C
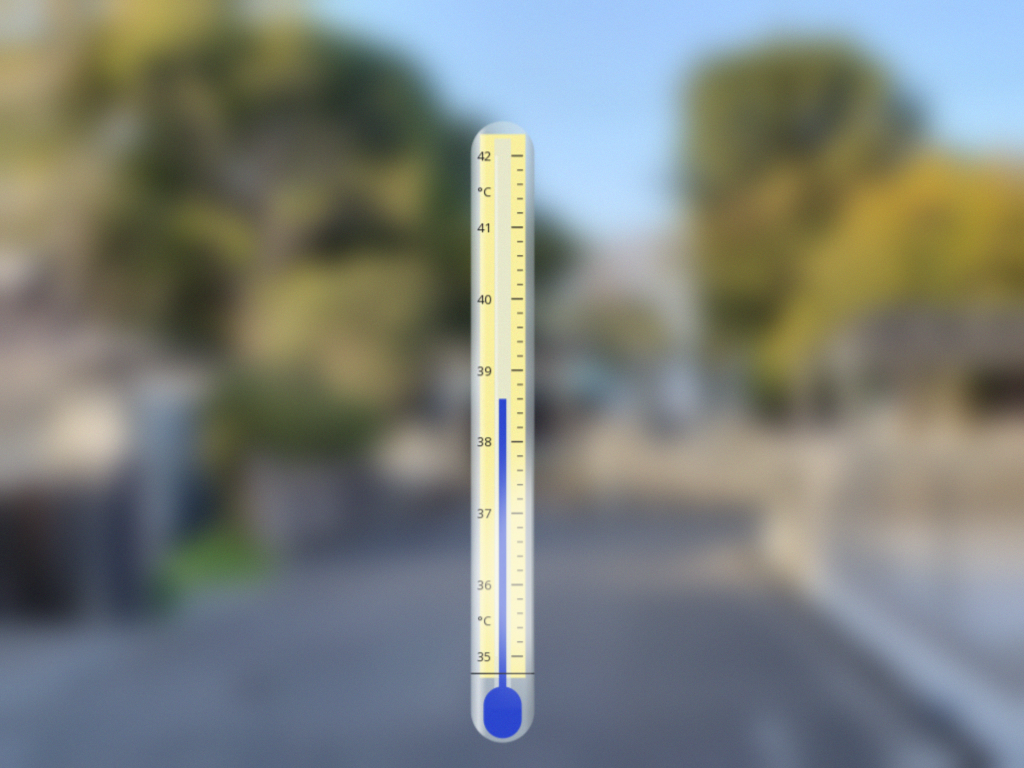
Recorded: value=38.6 unit=°C
